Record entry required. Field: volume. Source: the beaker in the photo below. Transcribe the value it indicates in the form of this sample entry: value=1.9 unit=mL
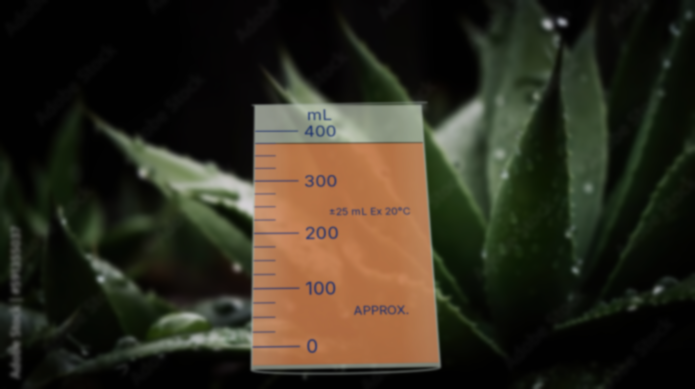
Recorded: value=375 unit=mL
